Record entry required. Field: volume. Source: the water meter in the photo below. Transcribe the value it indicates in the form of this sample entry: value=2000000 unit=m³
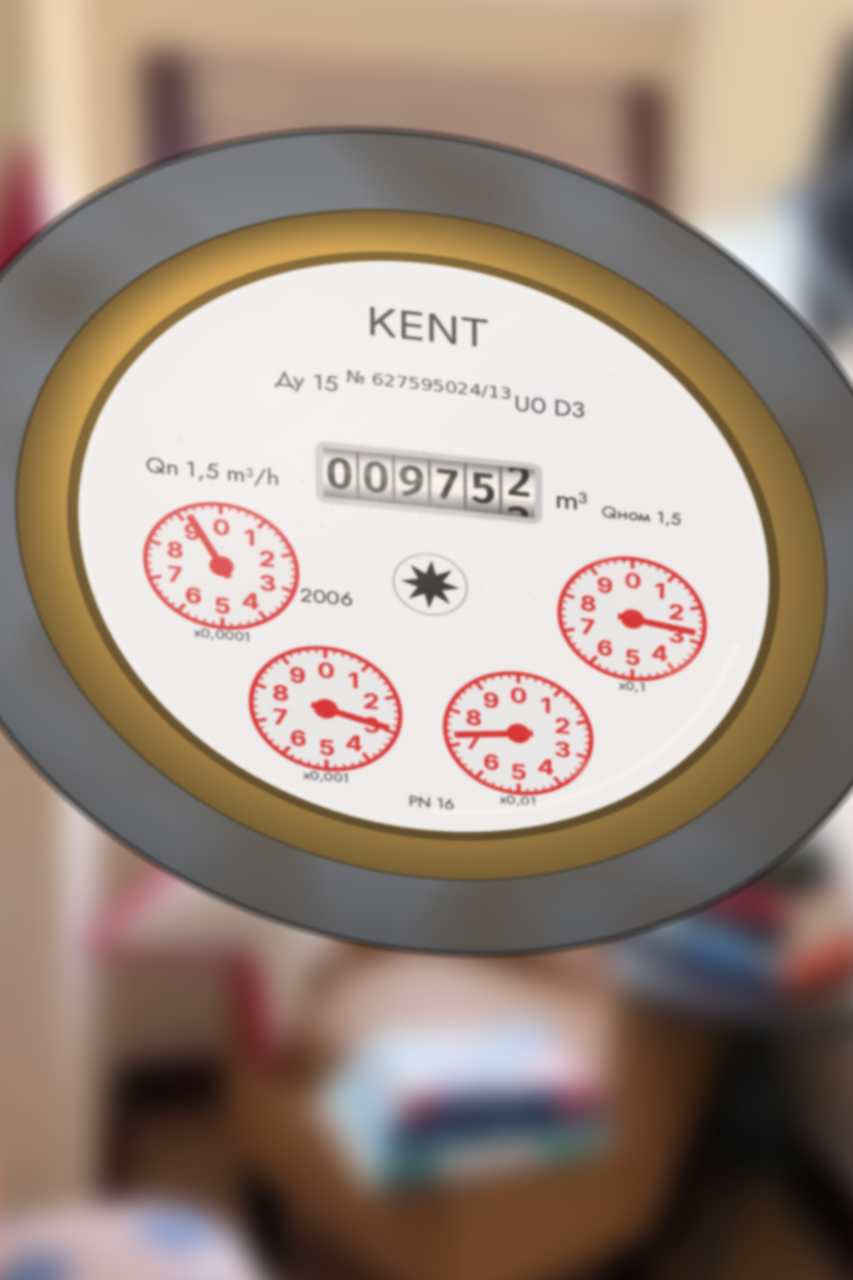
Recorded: value=9752.2729 unit=m³
